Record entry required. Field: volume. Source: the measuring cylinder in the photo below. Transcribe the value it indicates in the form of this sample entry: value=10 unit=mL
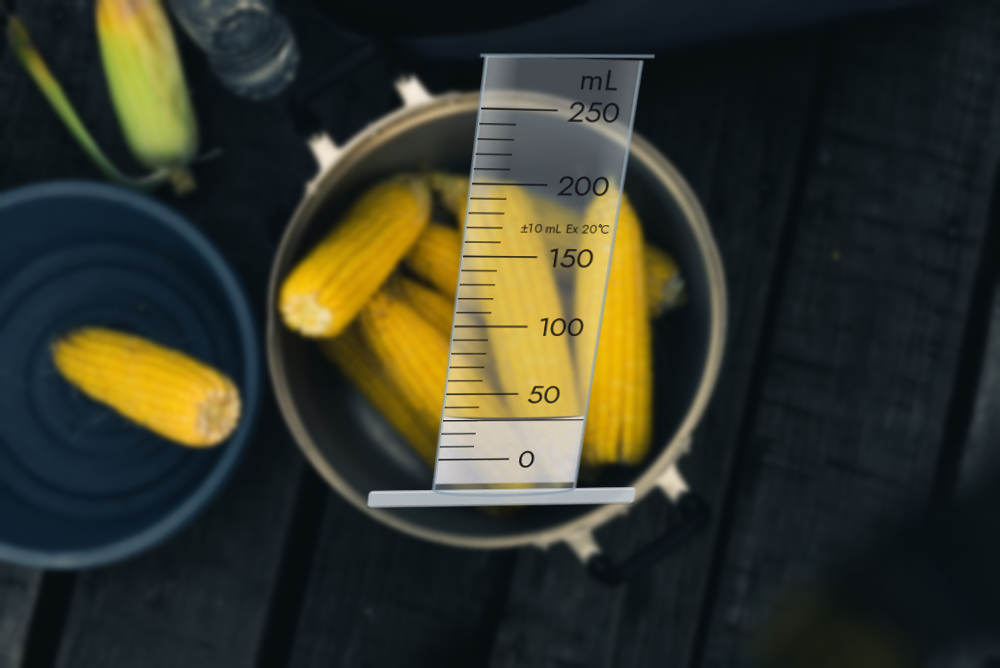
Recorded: value=30 unit=mL
